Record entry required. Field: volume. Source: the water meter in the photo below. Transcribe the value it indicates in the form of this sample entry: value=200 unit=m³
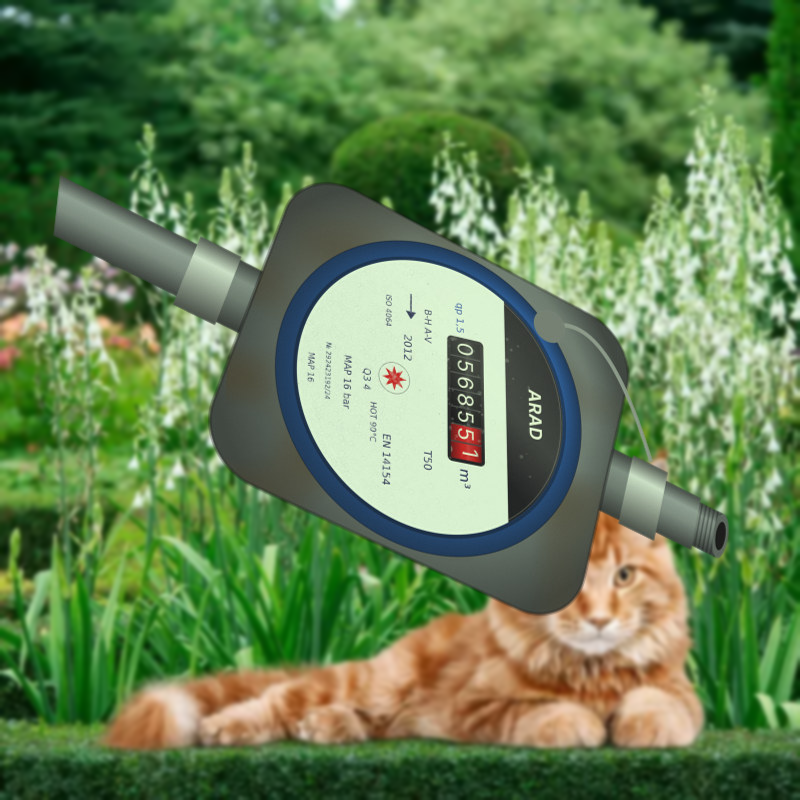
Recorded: value=5685.51 unit=m³
